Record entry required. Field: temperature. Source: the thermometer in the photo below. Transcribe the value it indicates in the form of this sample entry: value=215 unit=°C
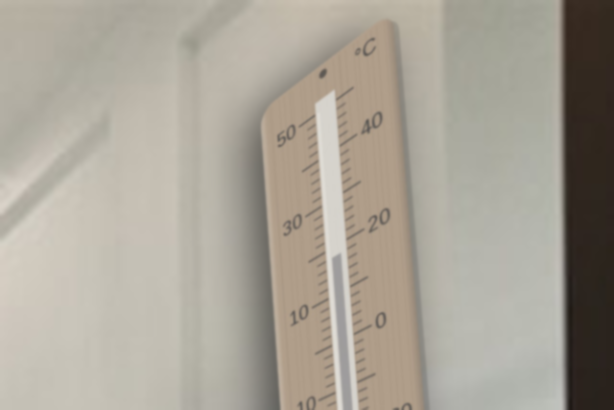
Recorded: value=18 unit=°C
